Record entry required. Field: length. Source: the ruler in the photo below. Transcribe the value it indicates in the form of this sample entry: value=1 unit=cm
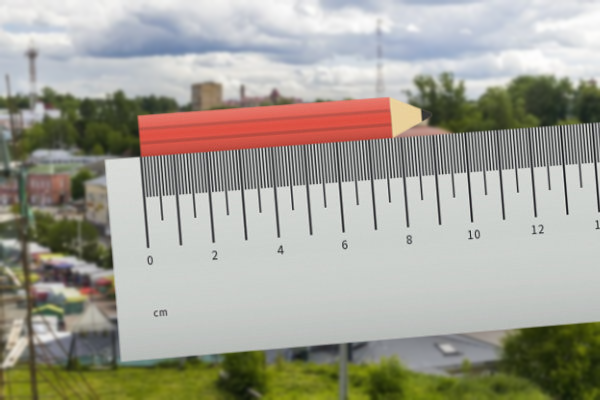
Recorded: value=9 unit=cm
